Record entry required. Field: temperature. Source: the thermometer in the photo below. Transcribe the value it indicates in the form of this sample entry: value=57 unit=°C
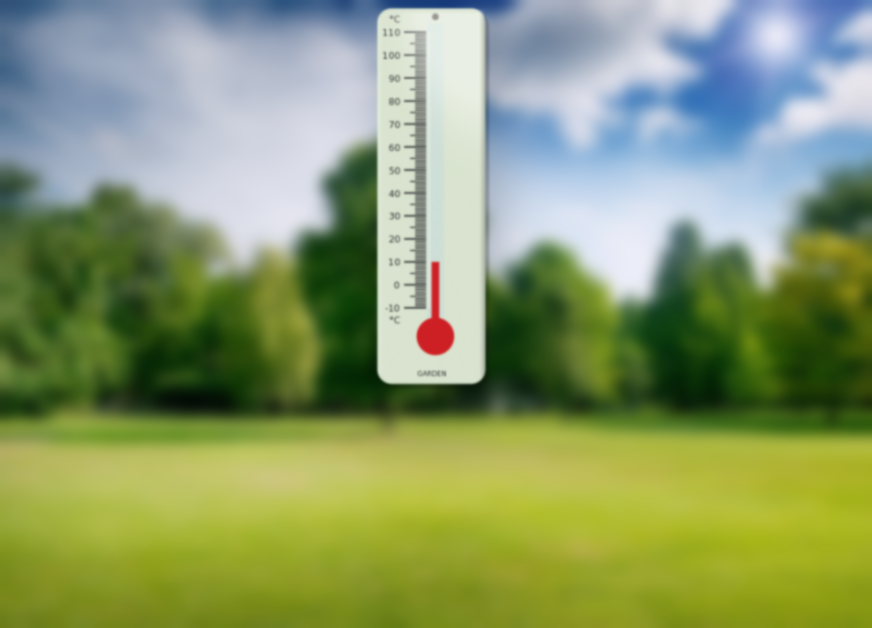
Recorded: value=10 unit=°C
